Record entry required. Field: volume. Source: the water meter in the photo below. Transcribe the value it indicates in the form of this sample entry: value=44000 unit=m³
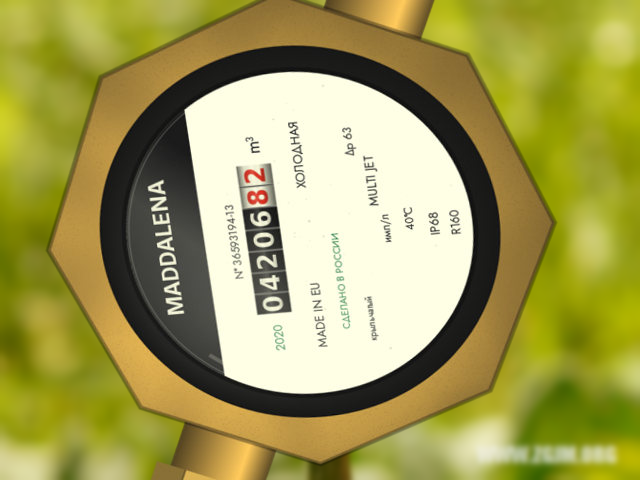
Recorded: value=4206.82 unit=m³
